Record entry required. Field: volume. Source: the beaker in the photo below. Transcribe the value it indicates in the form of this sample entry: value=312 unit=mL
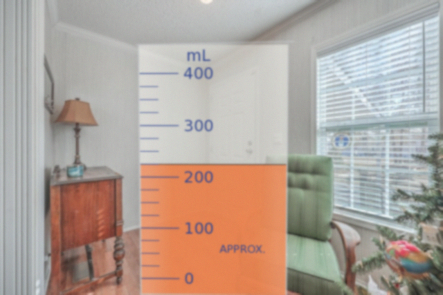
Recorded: value=225 unit=mL
